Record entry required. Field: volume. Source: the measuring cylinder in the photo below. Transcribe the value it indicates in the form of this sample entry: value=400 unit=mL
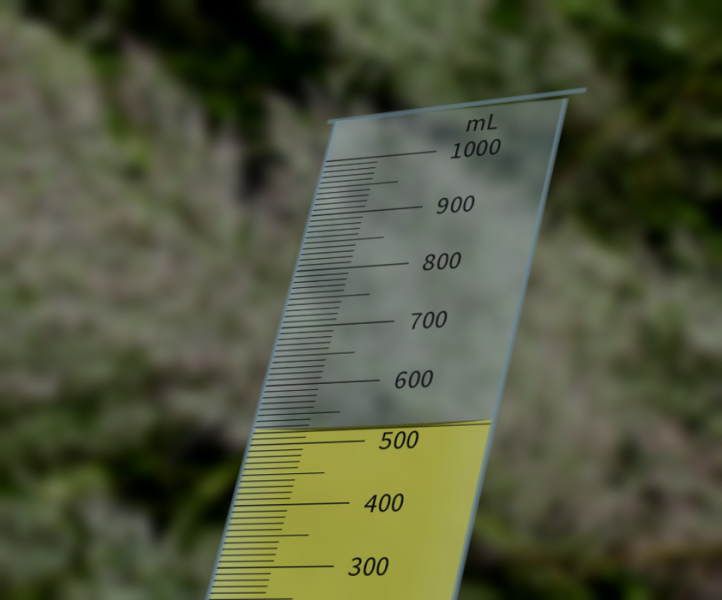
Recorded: value=520 unit=mL
